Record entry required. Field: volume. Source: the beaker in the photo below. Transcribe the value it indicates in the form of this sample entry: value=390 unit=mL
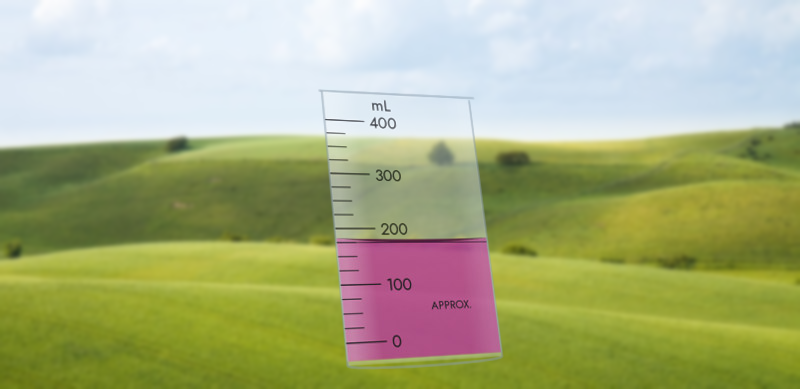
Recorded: value=175 unit=mL
